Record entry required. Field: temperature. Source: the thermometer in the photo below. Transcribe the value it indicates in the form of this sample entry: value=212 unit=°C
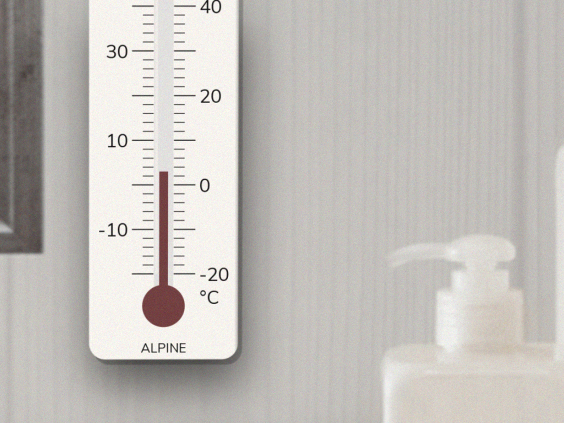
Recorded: value=3 unit=°C
